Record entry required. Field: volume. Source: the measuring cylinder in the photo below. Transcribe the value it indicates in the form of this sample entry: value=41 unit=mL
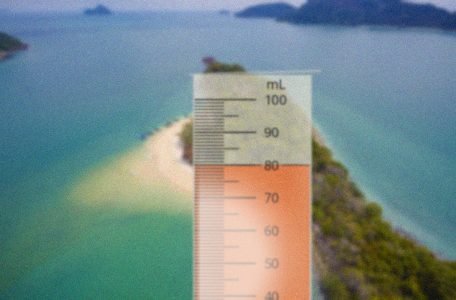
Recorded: value=80 unit=mL
